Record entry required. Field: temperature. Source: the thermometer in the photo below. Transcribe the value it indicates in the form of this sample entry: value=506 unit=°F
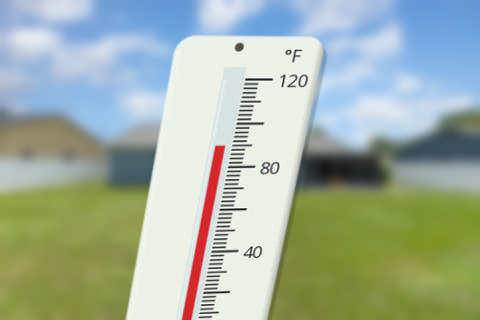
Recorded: value=90 unit=°F
